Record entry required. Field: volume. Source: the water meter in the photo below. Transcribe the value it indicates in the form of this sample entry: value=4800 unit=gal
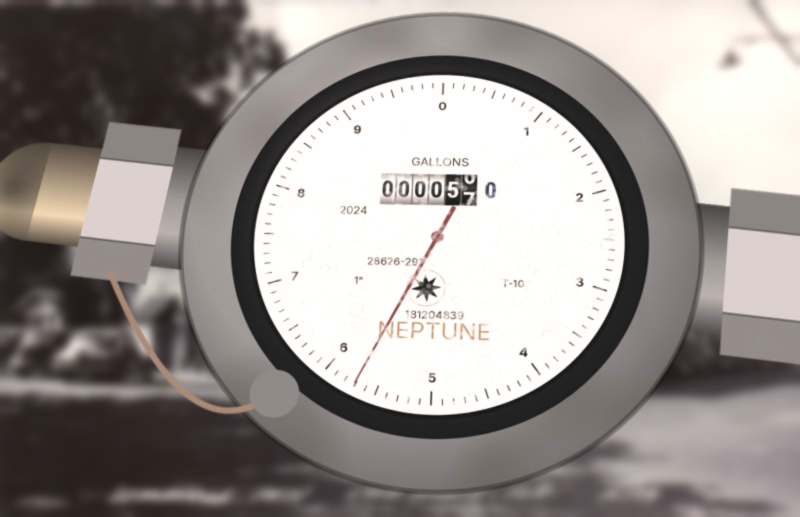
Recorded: value=565.7 unit=gal
